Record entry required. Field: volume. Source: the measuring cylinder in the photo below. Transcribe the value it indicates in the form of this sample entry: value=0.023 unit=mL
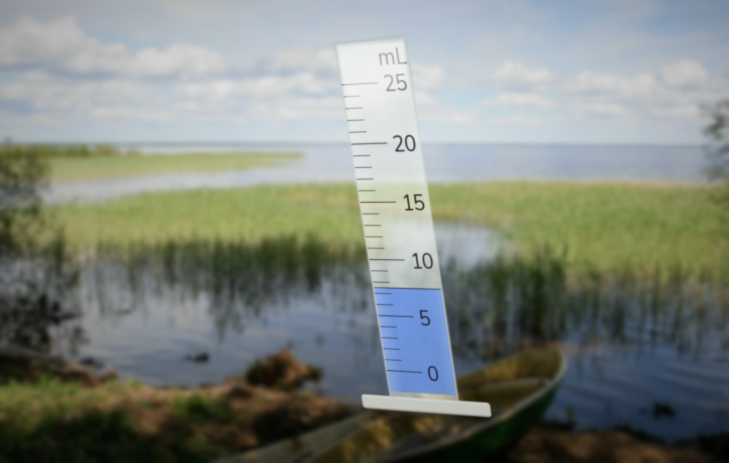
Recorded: value=7.5 unit=mL
